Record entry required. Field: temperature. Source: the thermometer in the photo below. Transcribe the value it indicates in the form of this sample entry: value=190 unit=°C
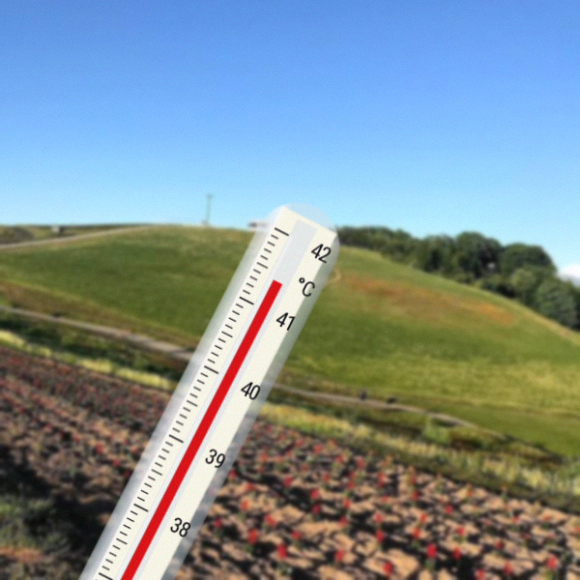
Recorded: value=41.4 unit=°C
